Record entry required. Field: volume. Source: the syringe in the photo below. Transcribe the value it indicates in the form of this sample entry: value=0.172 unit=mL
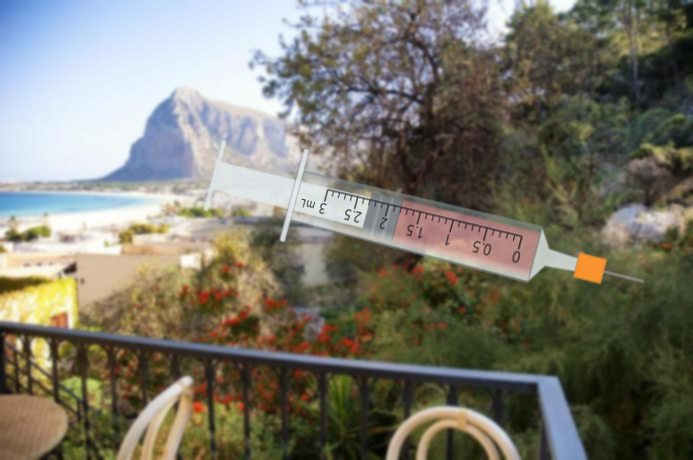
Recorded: value=1.8 unit=mL
